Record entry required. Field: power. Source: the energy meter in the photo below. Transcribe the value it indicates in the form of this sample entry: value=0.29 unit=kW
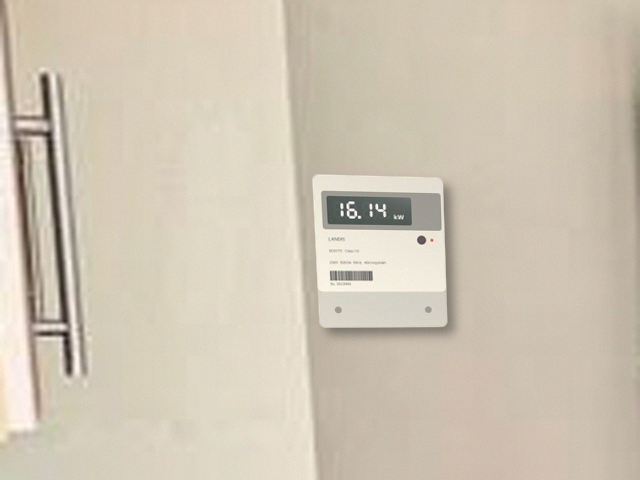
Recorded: value=16.14 unit=kW
